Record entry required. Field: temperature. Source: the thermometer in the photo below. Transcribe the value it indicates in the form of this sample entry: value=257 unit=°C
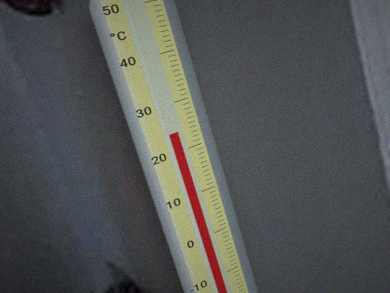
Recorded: value=24 unit=°C
